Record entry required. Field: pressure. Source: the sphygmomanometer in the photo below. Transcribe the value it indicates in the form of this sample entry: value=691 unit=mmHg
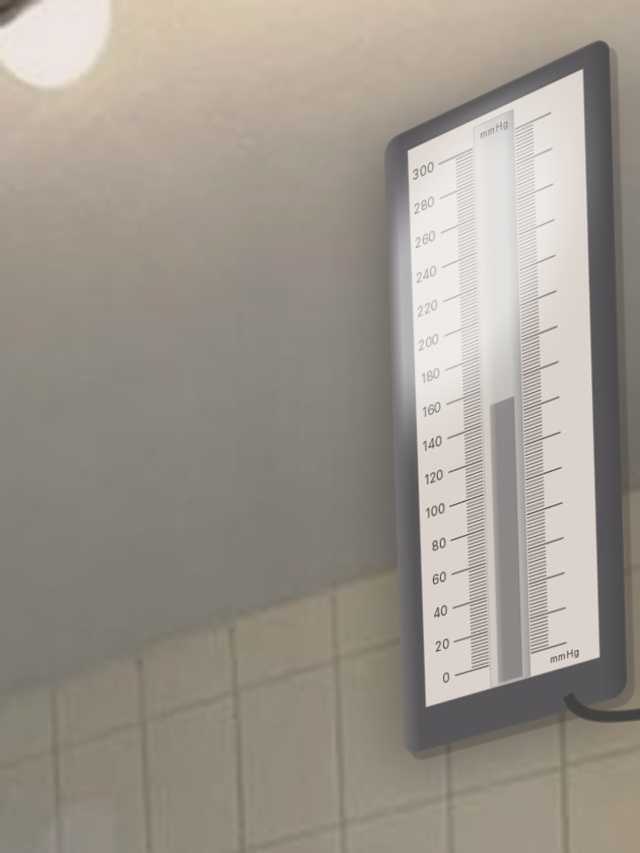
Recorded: value=150 unit=mmHg
